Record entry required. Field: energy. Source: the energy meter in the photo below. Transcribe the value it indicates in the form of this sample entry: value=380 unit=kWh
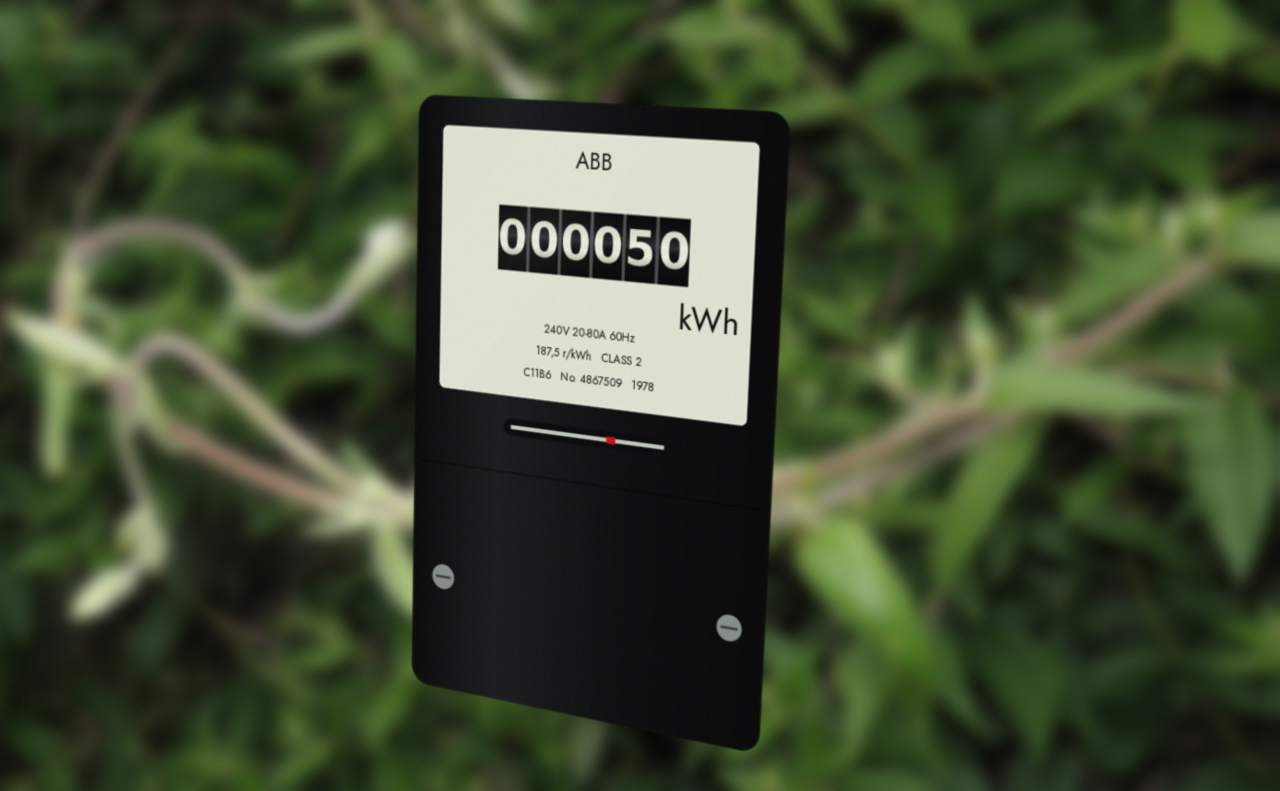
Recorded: value=50 unit=kWh
